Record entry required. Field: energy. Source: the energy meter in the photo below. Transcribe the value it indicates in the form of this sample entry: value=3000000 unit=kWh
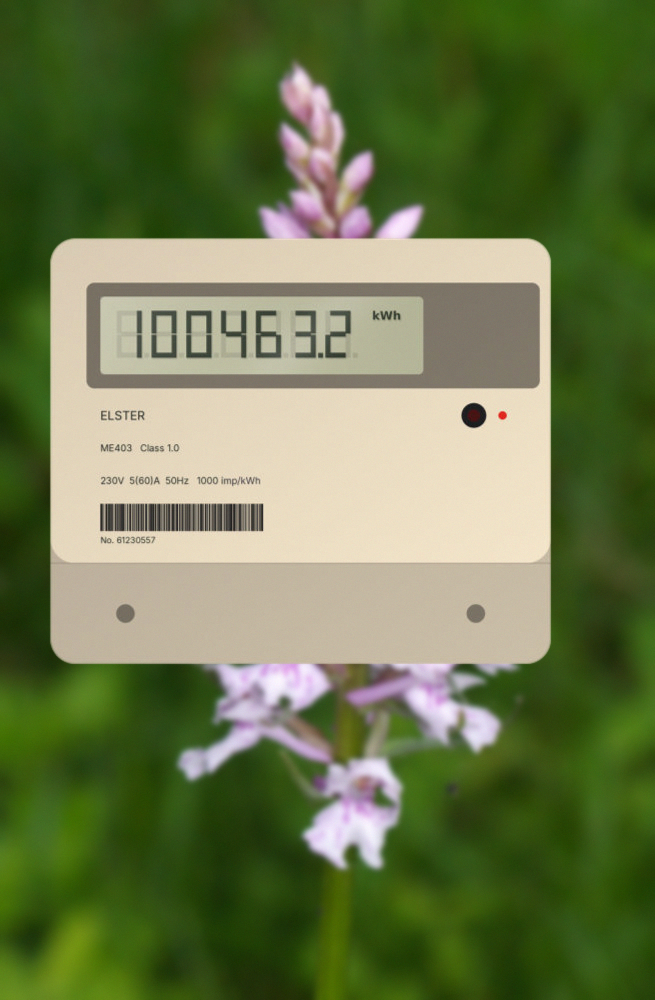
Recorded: value=100463.2 unit=kWh
